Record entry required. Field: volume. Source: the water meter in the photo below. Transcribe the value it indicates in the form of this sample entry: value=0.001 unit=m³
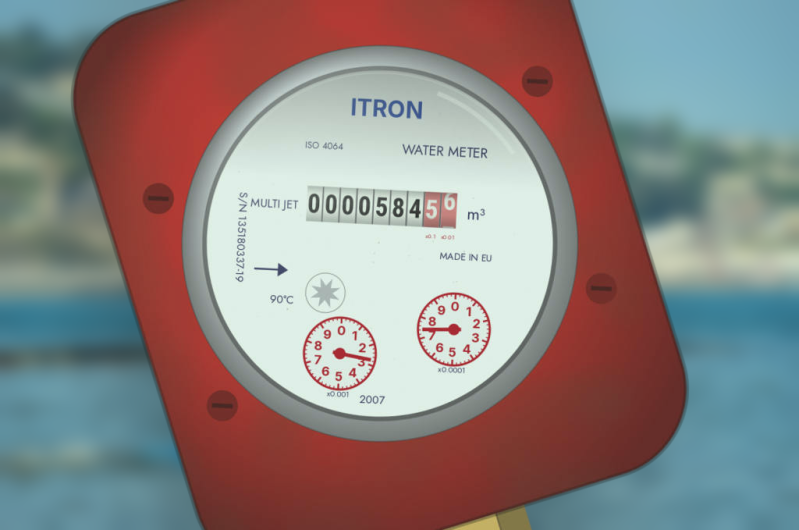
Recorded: value=584.5627 unit=m³
